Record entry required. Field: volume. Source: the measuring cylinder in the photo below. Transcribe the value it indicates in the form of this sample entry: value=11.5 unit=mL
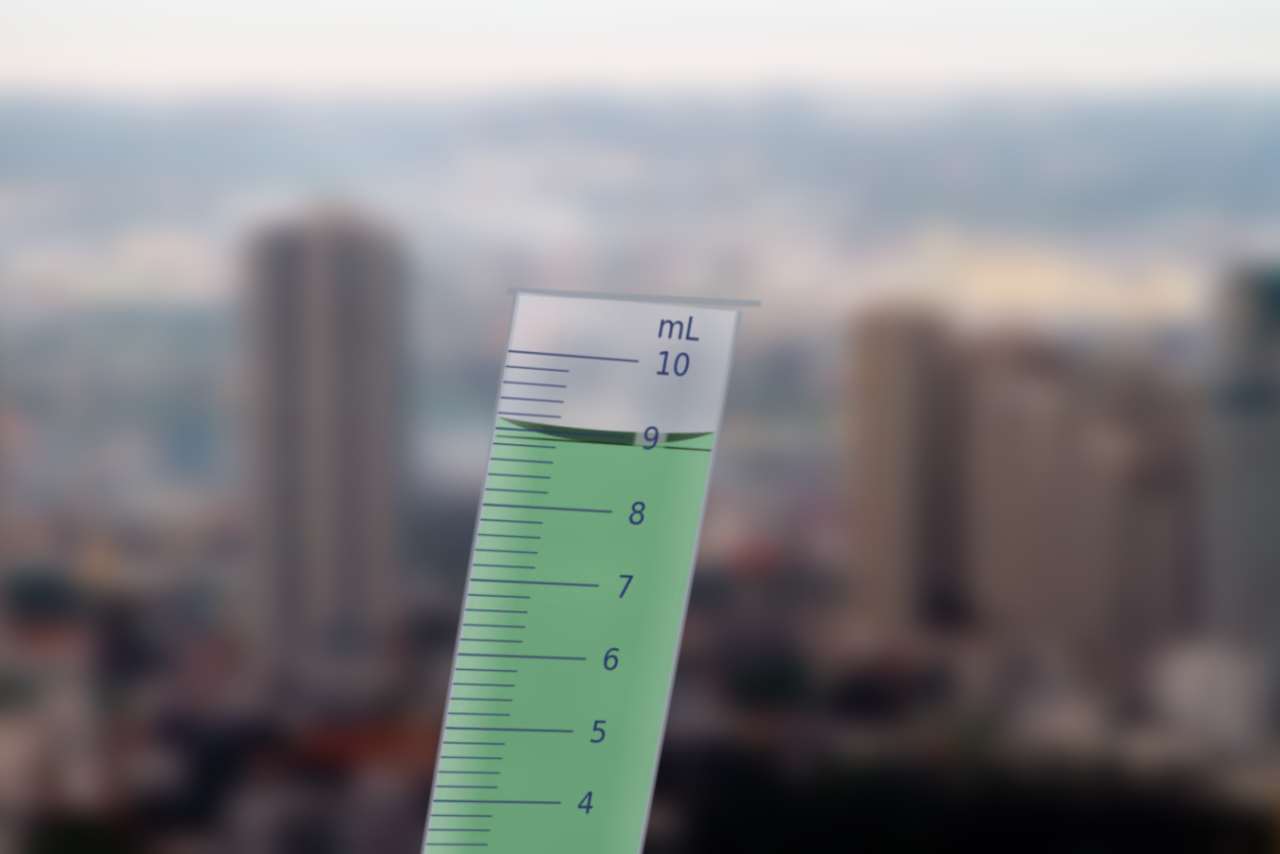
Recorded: value=8.9 unit=mL
